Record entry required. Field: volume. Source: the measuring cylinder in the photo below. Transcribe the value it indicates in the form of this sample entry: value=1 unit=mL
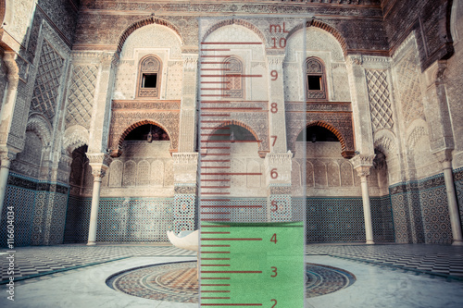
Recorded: value=4.4 unit=mL
